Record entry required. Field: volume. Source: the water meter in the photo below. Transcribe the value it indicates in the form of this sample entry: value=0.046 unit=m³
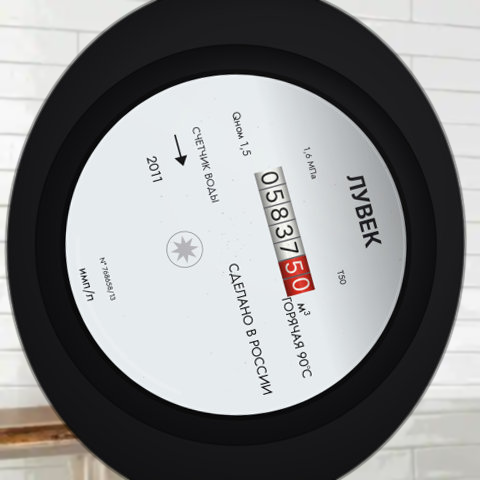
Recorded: value=5837.50 unit=m³
